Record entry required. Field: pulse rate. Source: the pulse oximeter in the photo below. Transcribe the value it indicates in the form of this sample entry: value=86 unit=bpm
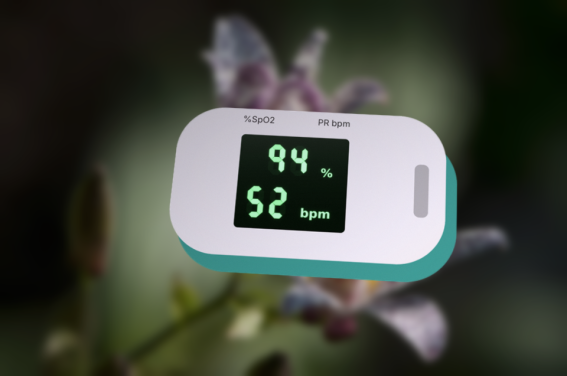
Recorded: value=52 unit=bpm
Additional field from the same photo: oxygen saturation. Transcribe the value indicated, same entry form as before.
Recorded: value=94 unit=%
